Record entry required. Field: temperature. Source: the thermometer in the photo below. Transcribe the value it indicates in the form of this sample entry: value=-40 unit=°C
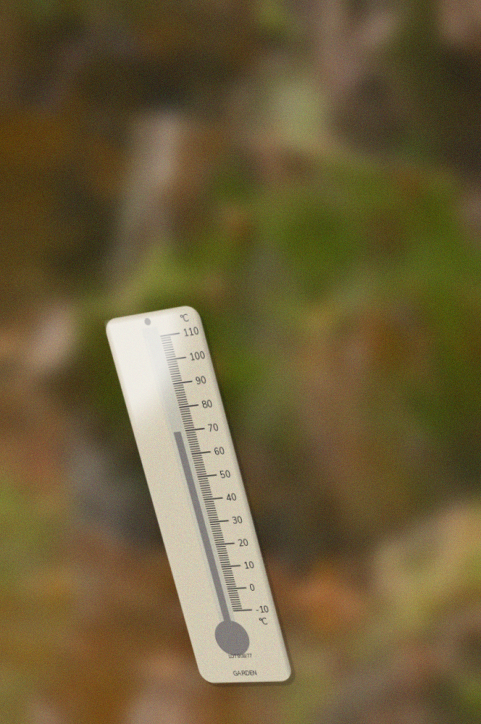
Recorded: value=70 unit=°C
